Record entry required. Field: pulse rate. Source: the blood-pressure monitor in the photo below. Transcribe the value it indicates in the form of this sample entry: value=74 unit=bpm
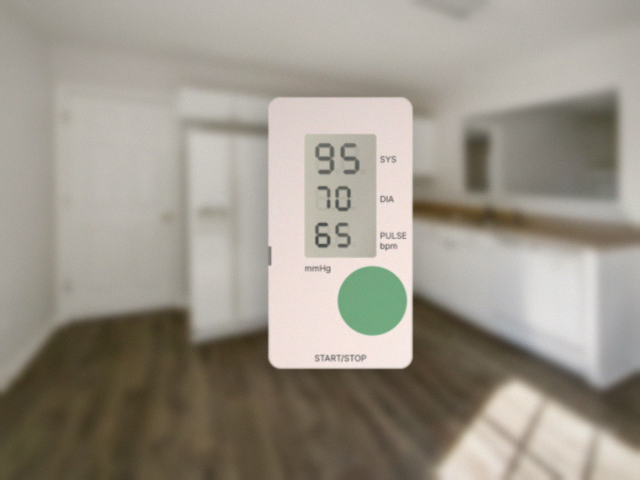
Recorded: value=65 unit=bpm
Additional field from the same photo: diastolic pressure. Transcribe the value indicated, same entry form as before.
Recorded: value=70 unit=mmHg
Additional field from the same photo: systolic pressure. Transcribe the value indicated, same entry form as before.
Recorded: value=95 unit=mmHg
